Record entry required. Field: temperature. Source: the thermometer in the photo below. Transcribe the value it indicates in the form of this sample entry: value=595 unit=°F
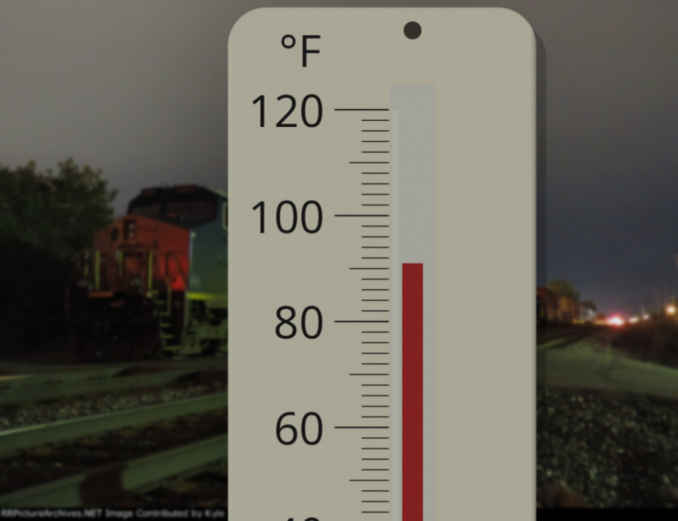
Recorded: value=91 unit=°F
